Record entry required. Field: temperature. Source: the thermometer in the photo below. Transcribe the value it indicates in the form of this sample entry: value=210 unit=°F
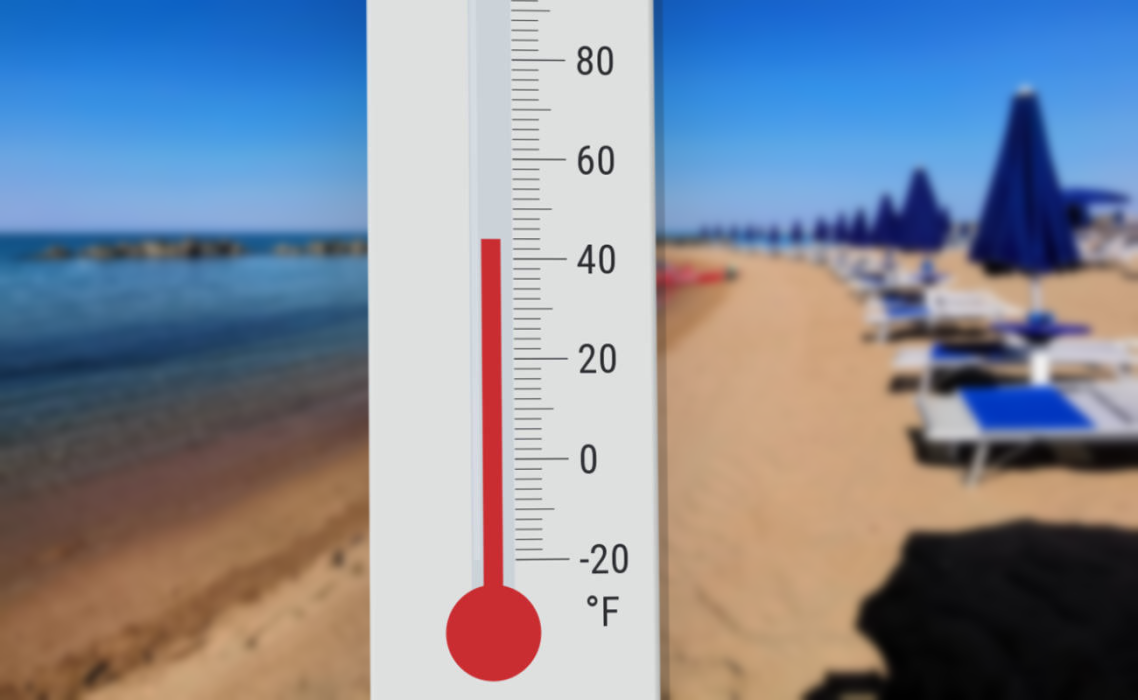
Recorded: value=44 unit=°F
